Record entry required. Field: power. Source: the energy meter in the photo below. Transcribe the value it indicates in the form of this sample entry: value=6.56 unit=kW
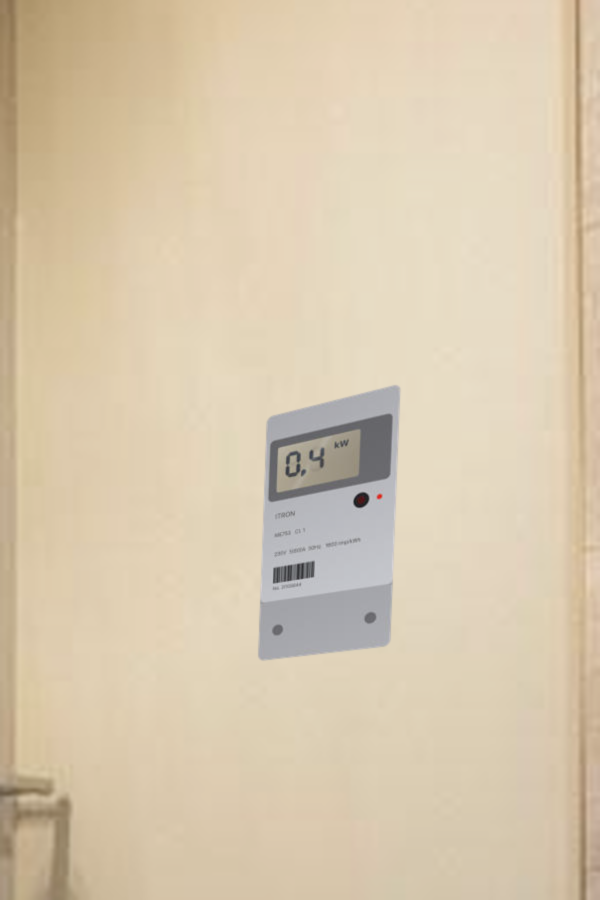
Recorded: value=0.4 unit=kW
